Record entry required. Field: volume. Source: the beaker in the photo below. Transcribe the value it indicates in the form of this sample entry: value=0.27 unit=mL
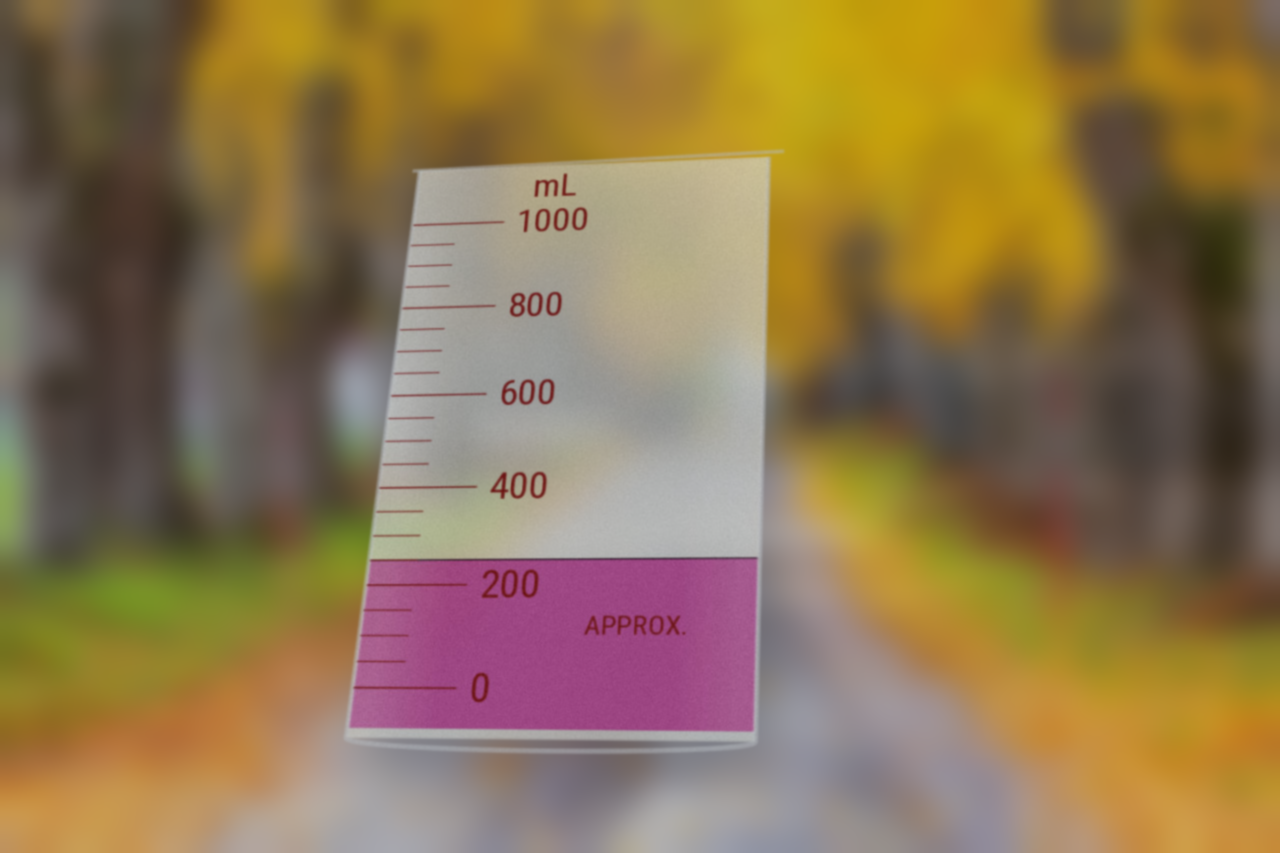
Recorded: value=250 unit=mL
